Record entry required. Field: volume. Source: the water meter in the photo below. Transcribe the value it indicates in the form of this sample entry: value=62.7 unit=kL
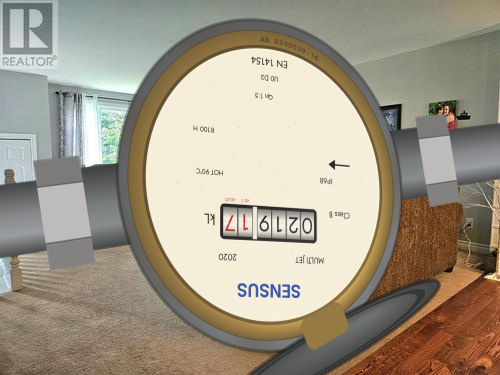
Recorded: value=219.17 unit=kL
